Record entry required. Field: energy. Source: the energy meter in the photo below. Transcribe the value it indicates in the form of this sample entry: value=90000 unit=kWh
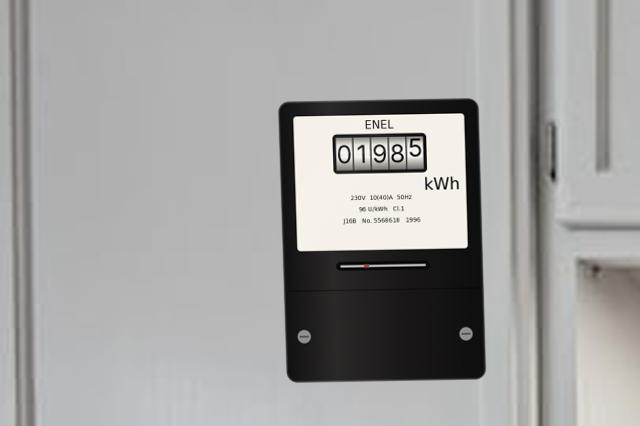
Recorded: value=1985 unit=kWh
